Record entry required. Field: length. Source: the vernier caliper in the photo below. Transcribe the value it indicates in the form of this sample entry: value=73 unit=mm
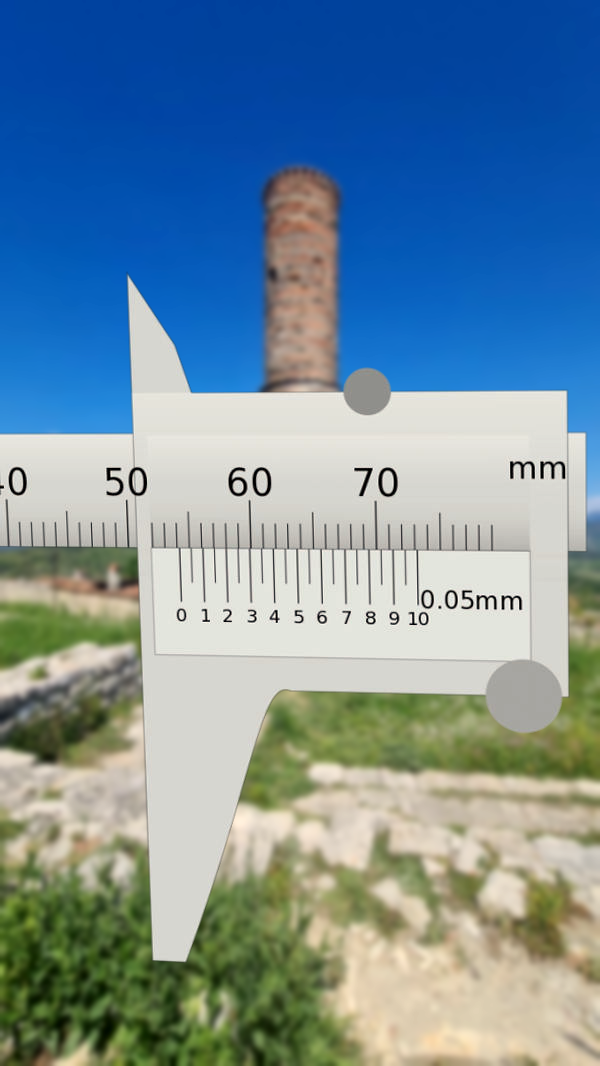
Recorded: value=54.2 unit=mm
